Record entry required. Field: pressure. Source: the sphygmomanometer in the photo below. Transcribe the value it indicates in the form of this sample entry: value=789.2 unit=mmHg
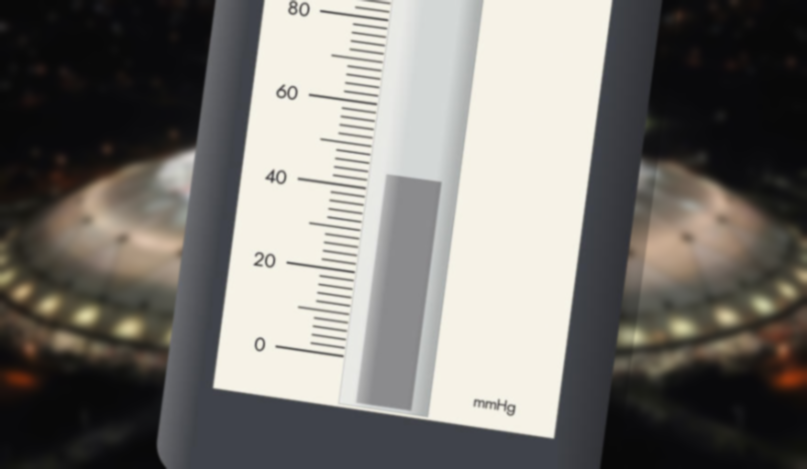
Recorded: value=44 unit=mmHg
